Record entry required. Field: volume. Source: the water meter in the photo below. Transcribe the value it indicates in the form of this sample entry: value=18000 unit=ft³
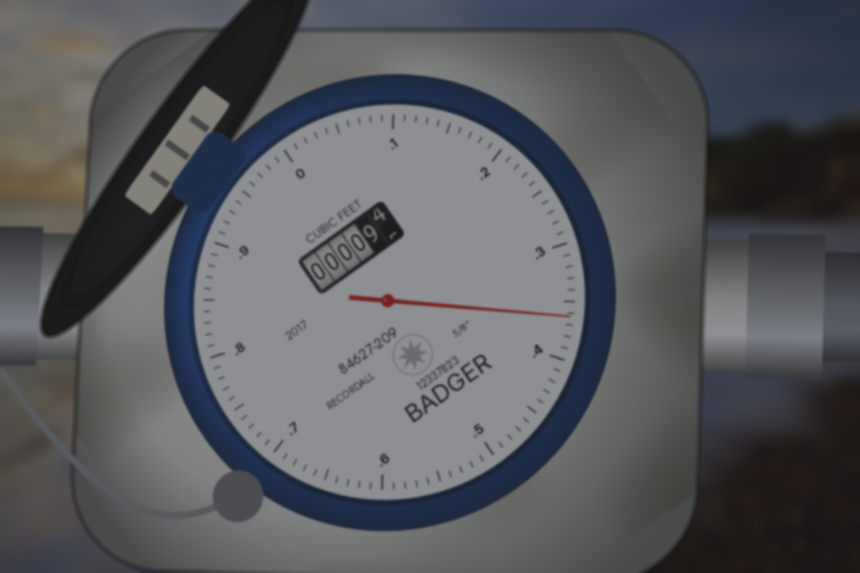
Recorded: value=94.36 unit=ft³
